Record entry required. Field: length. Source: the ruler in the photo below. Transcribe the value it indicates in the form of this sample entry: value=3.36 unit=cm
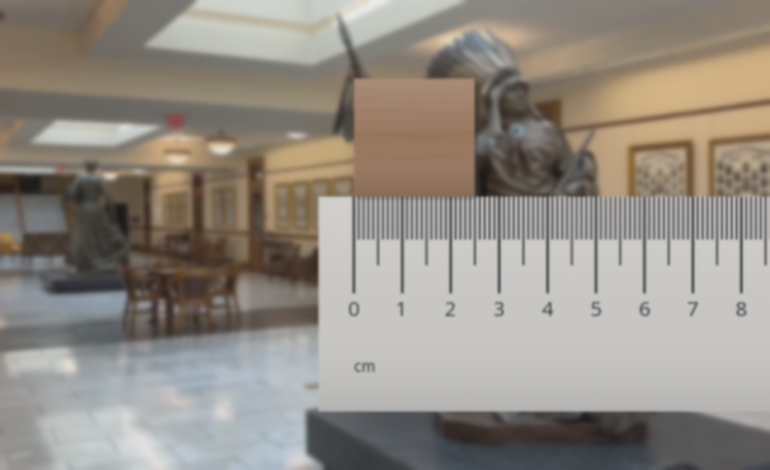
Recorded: value=2.5 unit=cm
